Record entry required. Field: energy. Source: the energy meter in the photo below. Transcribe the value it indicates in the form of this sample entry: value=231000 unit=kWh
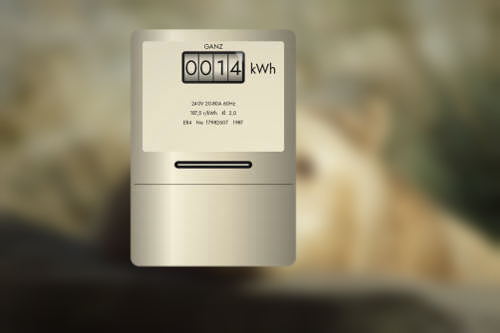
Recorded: value=14 unit=kWh
